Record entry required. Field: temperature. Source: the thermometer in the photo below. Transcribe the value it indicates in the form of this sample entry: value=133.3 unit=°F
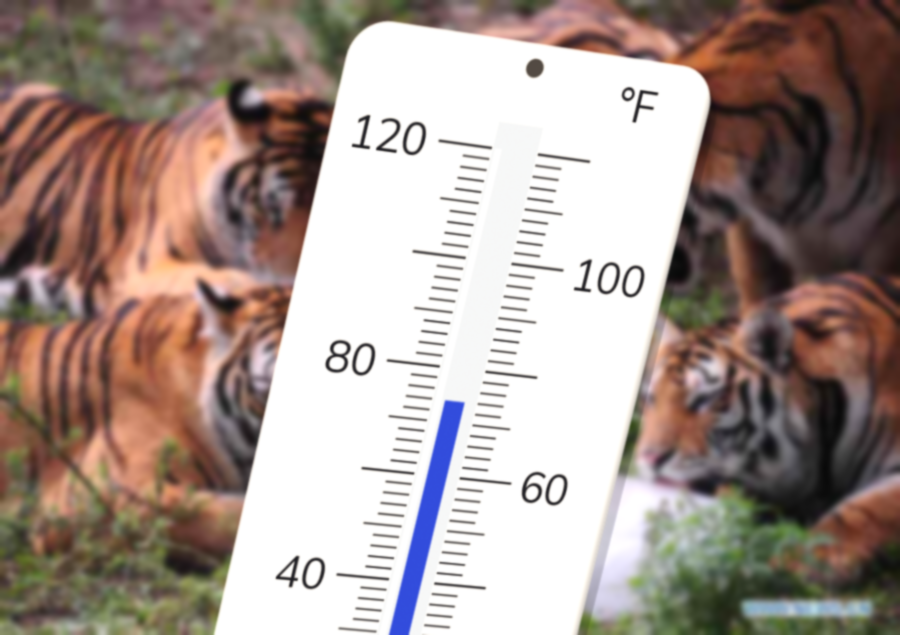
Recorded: value=74 unit=°F
